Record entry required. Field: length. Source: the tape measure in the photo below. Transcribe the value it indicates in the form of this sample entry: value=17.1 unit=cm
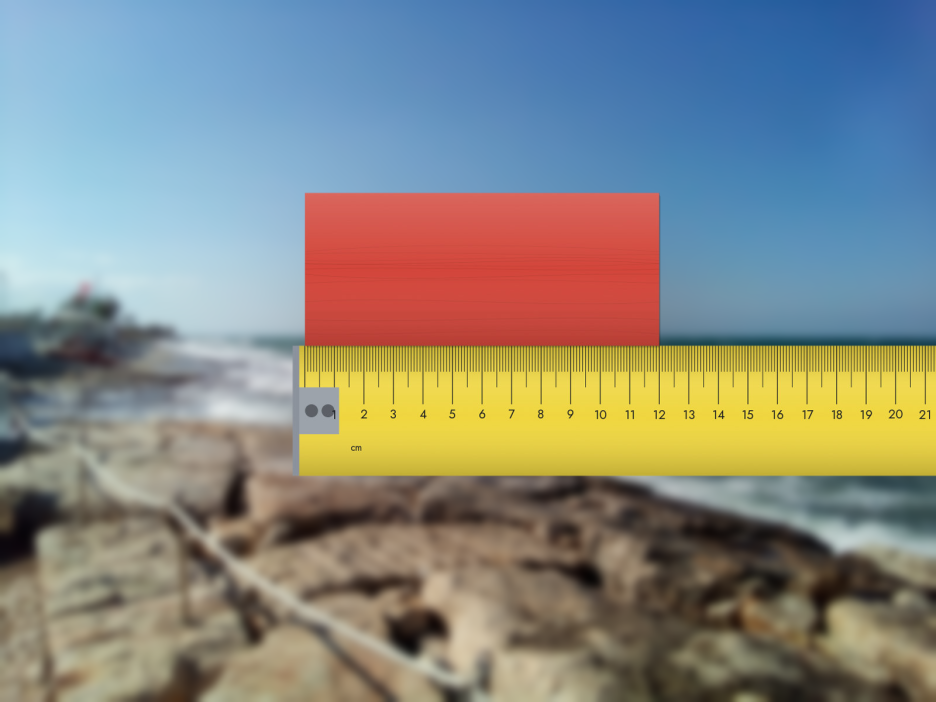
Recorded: value=12 unit=cm
